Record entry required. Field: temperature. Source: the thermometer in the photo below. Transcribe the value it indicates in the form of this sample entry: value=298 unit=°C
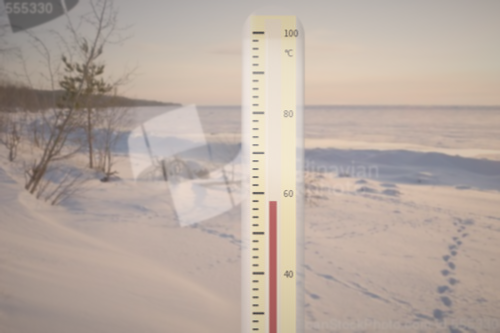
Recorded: value=58 unit=°C
